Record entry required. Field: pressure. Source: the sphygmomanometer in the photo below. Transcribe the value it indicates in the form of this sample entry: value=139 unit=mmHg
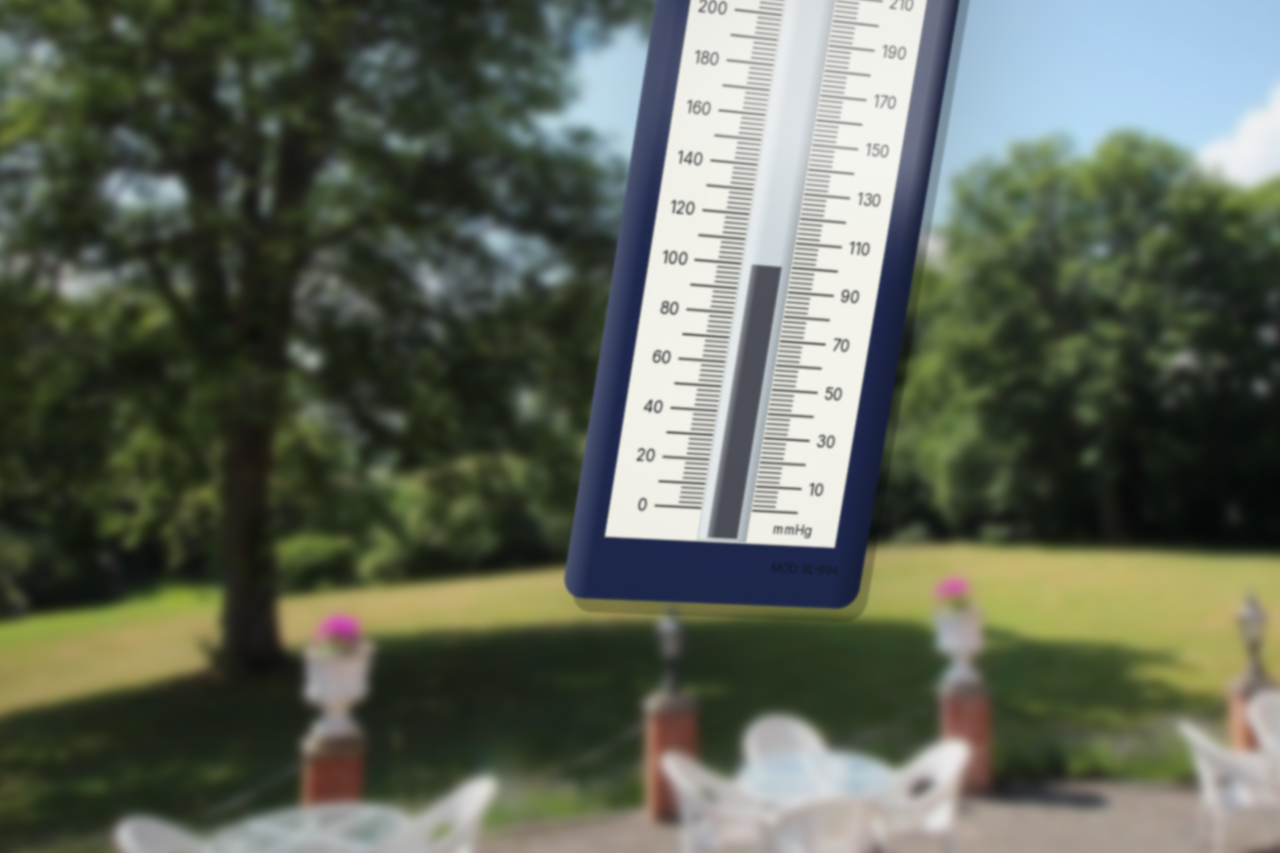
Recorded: value=100 unit=mmHg
